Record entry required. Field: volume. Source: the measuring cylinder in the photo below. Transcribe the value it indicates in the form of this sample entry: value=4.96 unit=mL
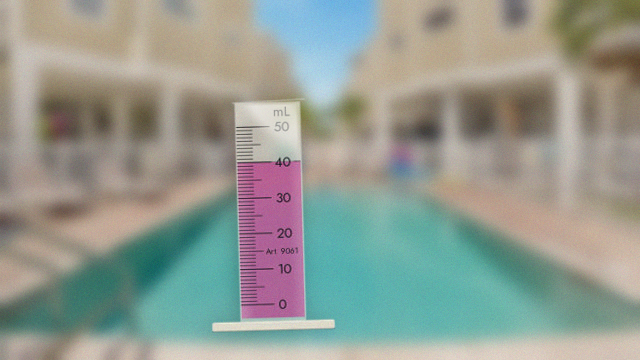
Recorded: value=40 unit=mL
